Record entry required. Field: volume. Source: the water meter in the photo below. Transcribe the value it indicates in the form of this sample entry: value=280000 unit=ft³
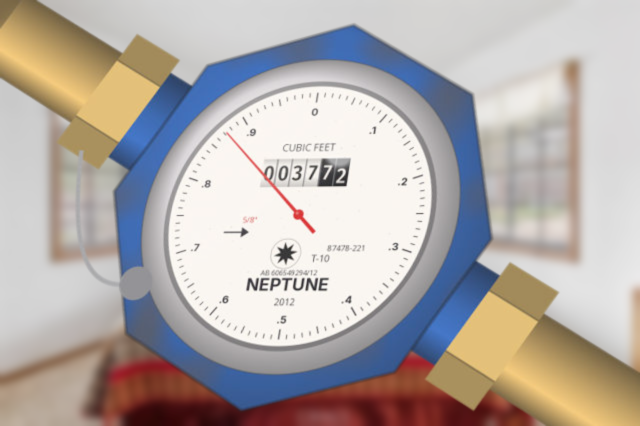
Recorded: value=3771.87 unit=ft³
